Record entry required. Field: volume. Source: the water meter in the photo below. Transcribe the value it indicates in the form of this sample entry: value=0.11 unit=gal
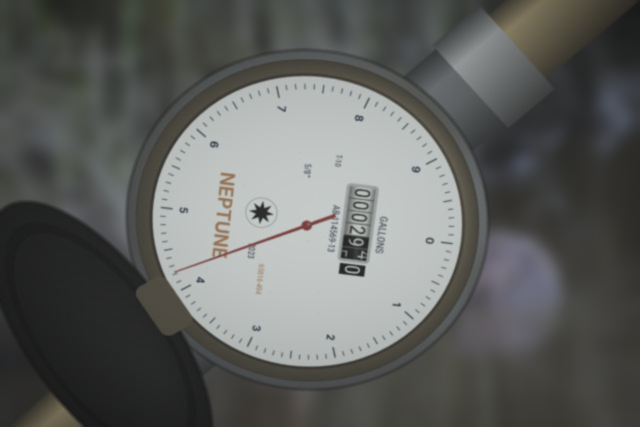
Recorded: value=2944.2 unit=gal
